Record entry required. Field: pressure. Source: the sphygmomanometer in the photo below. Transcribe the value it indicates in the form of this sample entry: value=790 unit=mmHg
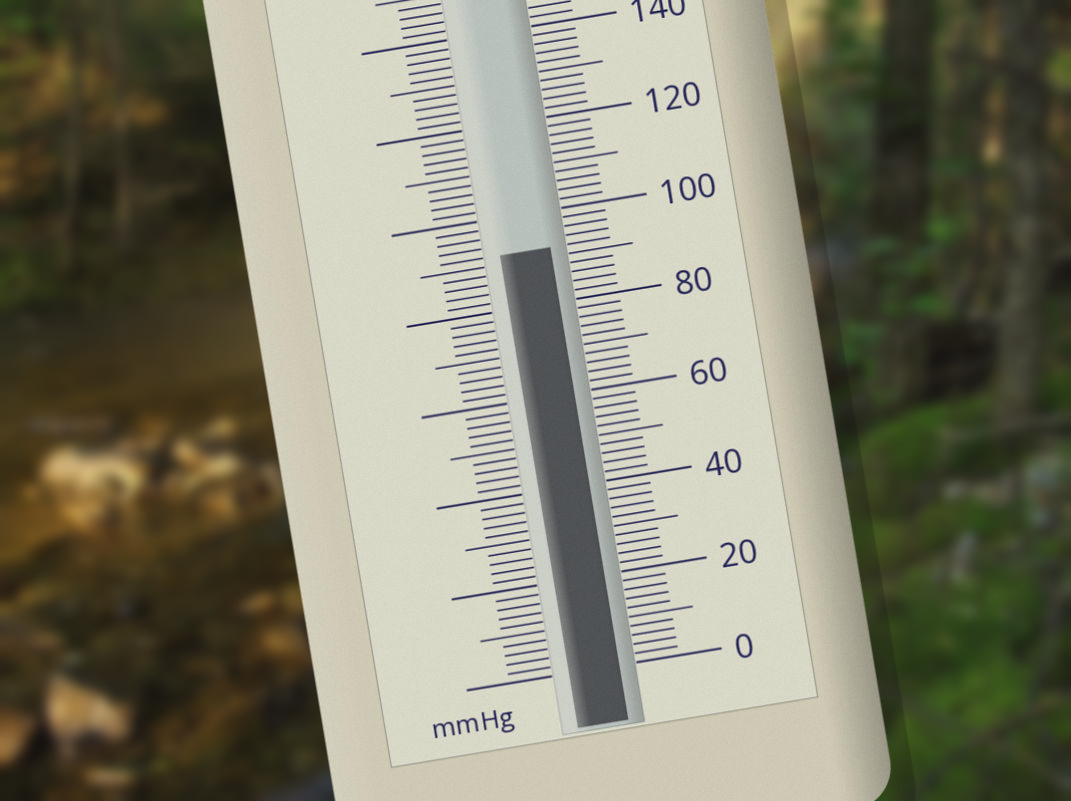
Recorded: value=92 unit=mmHg
